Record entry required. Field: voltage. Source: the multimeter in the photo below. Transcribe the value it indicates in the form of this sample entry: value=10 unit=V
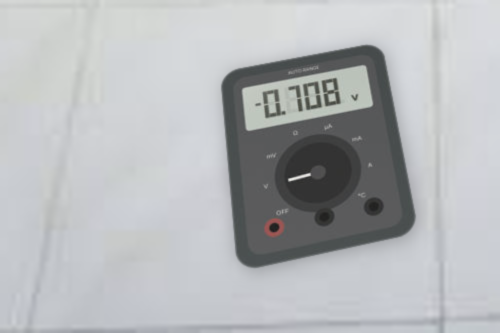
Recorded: value=-0.708 unit=V
